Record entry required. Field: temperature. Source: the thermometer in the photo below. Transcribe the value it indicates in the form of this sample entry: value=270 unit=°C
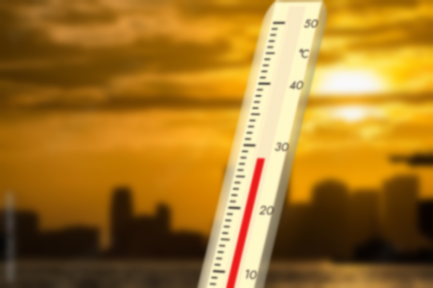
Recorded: value=28 unit=°C
